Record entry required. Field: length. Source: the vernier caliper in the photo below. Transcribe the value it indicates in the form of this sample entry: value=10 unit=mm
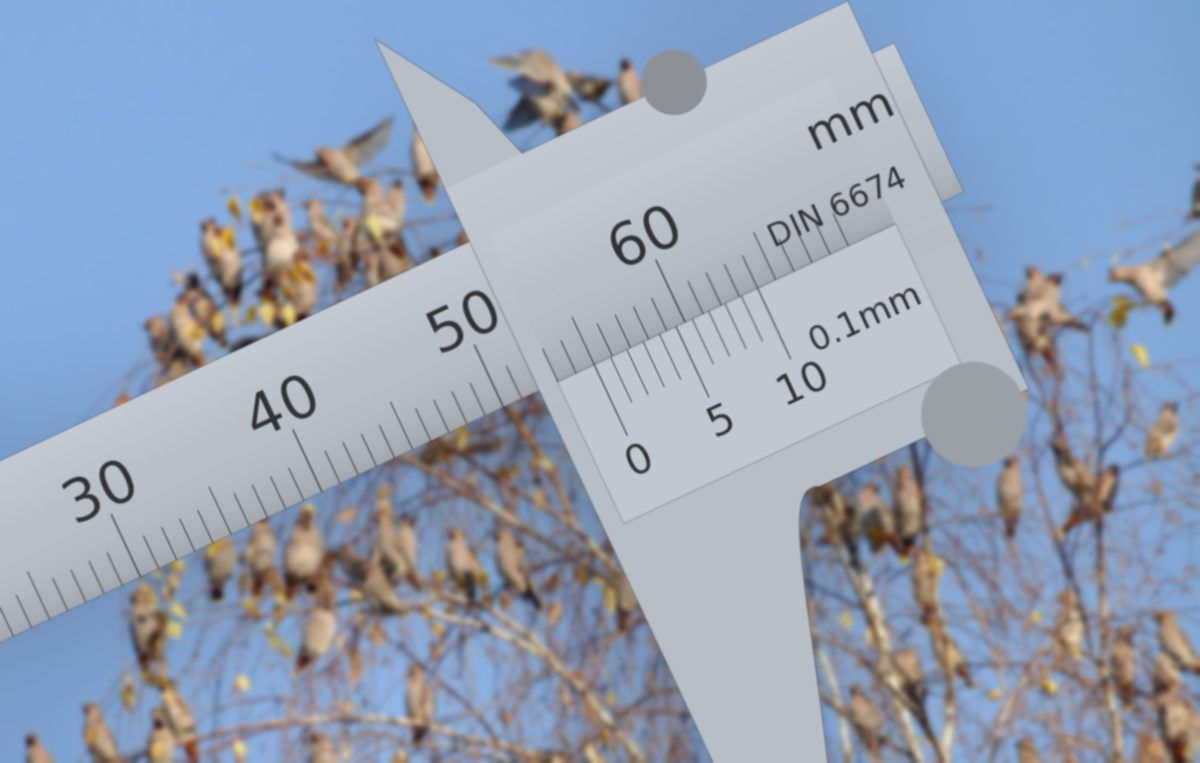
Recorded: value=55.0 unit=mm
